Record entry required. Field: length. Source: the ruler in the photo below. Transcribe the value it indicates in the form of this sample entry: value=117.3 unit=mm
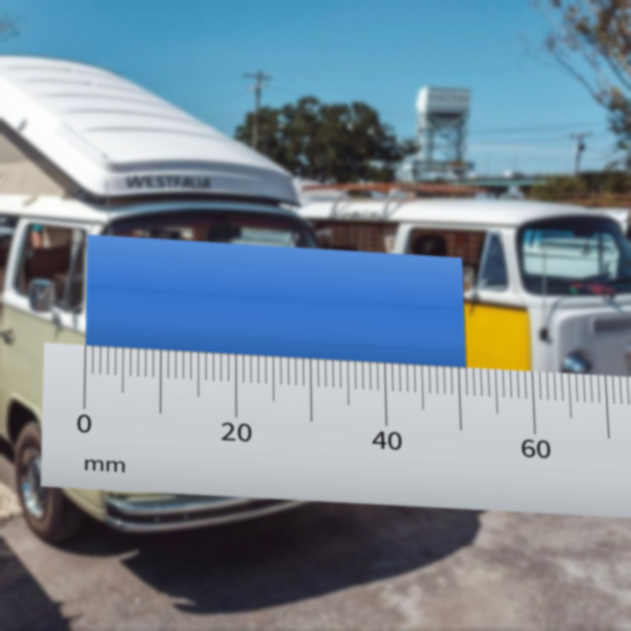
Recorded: value=51 unit=mm
